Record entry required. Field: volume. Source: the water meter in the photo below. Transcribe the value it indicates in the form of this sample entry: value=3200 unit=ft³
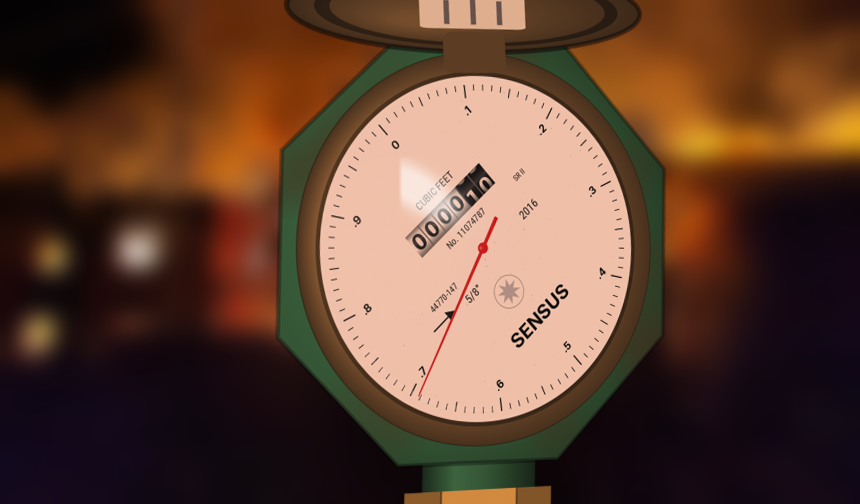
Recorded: value=9.69 unit=ft³
